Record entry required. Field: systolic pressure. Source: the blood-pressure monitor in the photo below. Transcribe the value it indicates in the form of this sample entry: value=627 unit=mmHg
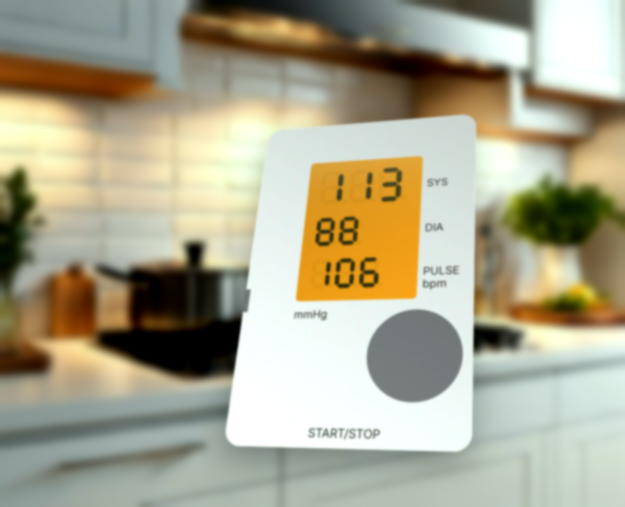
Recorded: value=113 unit=mmHg
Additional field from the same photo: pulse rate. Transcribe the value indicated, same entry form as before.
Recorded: value=106 unit=bpm
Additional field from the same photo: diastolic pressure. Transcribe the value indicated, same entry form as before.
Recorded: value=88 unit=mmHg
